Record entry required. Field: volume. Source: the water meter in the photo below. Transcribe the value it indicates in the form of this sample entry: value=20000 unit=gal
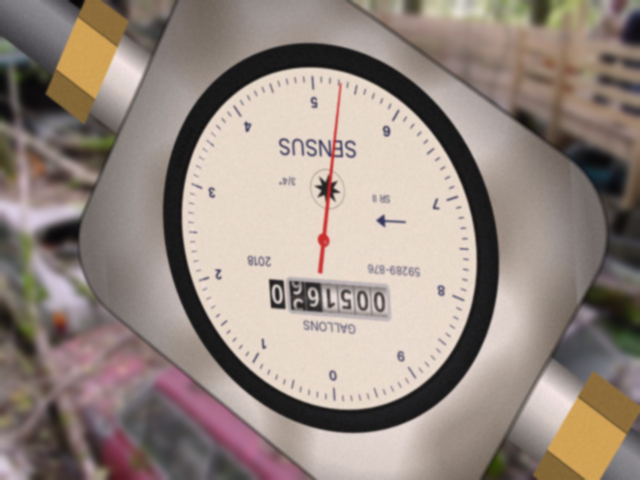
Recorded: value=51655.3 unit=gal
